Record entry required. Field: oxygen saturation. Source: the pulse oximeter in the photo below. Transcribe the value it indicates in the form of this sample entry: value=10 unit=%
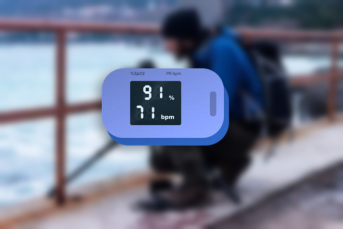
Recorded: value=91 unit=%
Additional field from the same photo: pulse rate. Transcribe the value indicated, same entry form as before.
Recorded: value=71 unit=bpm
